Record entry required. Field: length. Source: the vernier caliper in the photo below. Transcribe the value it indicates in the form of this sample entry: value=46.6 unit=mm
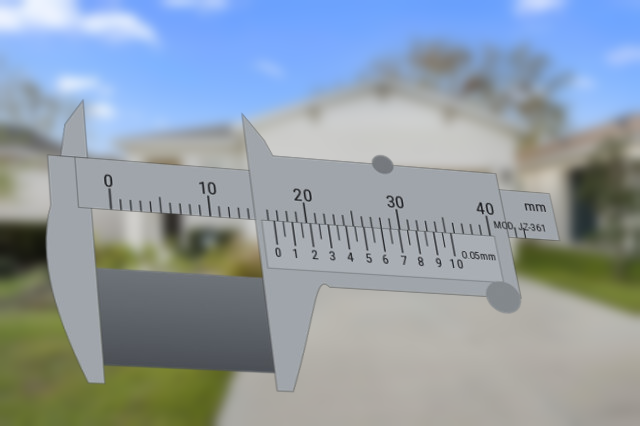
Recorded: value=16.6 unit=mm
